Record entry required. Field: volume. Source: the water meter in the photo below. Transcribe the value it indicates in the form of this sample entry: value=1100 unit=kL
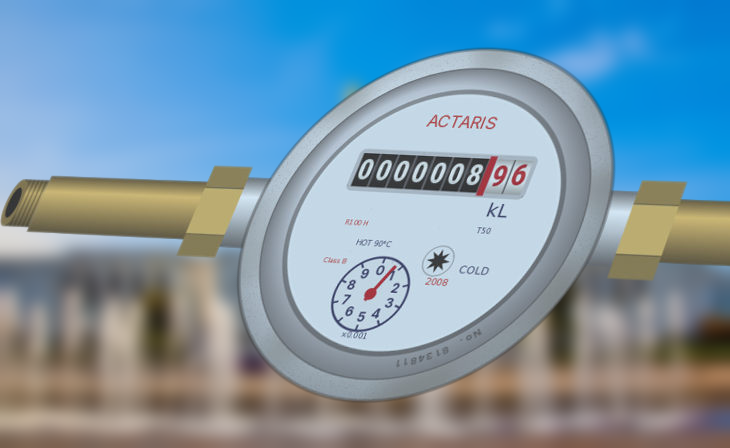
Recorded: value=8.960 unit=kL
